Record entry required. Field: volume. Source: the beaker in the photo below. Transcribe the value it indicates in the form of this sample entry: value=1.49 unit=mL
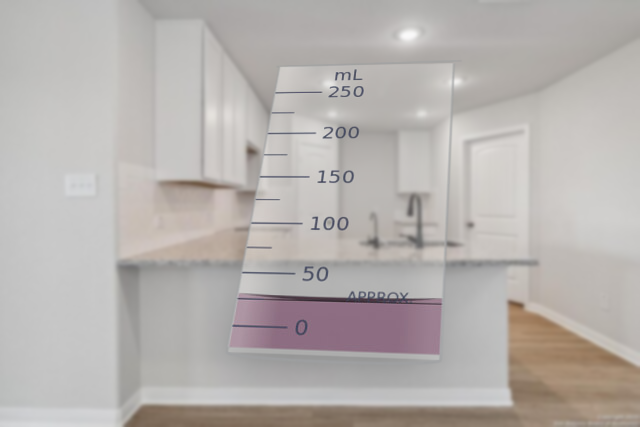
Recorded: value=25 unit=mL
